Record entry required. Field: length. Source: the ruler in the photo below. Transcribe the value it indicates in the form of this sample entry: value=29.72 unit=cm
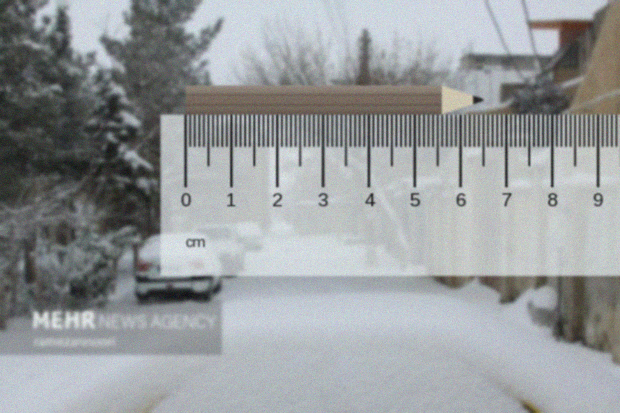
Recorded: value=6.5 unit=cm
